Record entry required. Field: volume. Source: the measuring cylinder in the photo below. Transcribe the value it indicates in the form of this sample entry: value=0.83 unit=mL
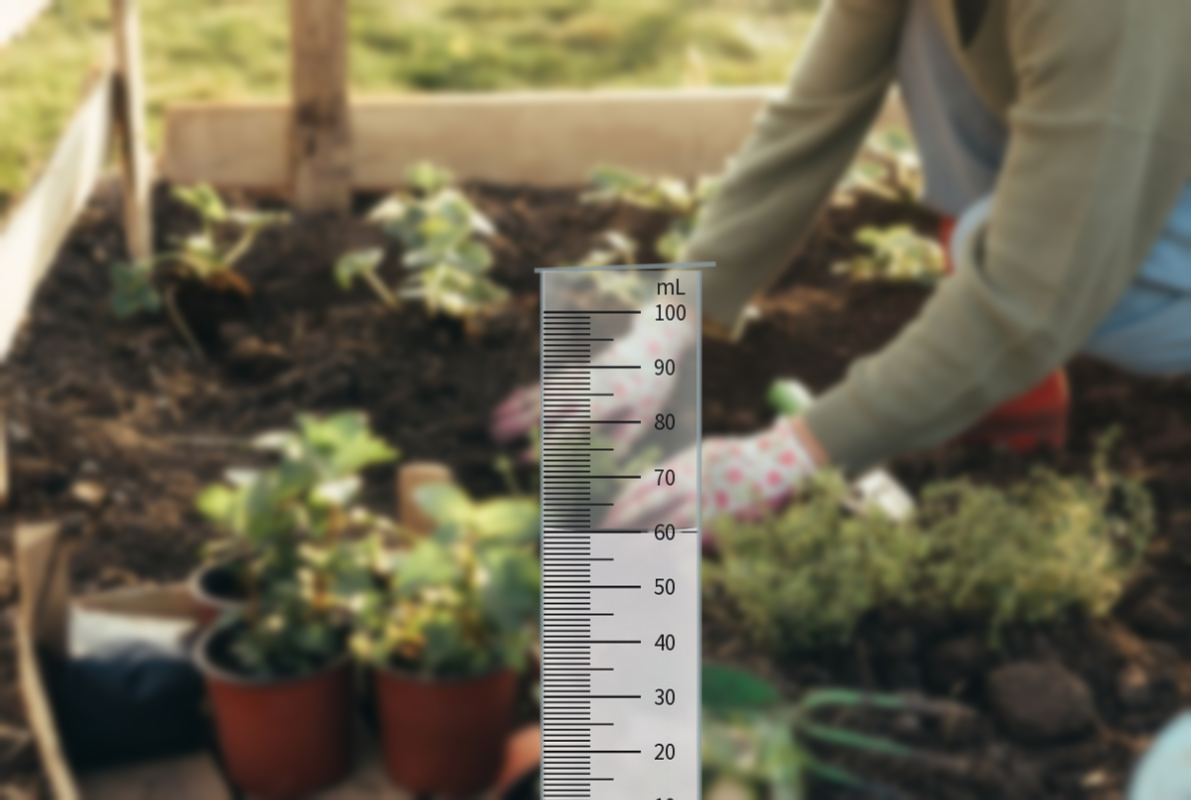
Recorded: value=60 unit=mL
